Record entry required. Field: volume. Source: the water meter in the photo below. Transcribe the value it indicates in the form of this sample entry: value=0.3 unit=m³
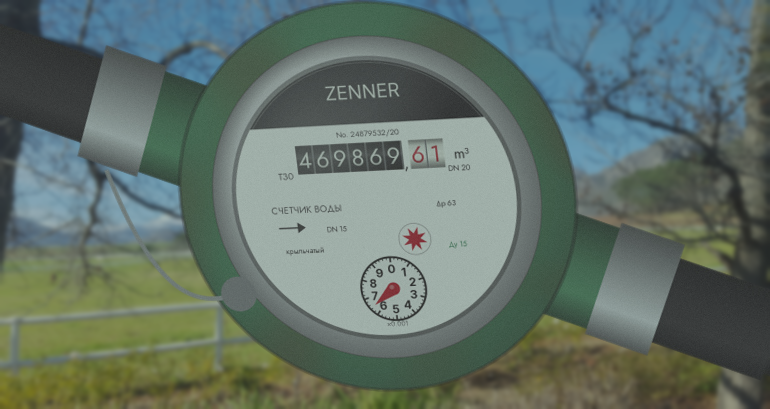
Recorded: value=469869.616 unit=m³
